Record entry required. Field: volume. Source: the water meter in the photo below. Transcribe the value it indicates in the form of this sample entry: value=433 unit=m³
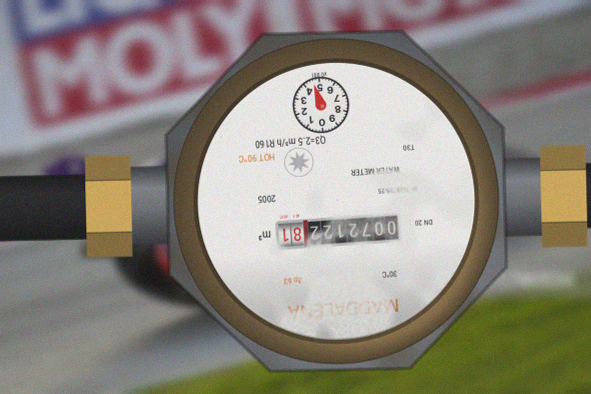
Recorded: value=72122.814 unit=m³
